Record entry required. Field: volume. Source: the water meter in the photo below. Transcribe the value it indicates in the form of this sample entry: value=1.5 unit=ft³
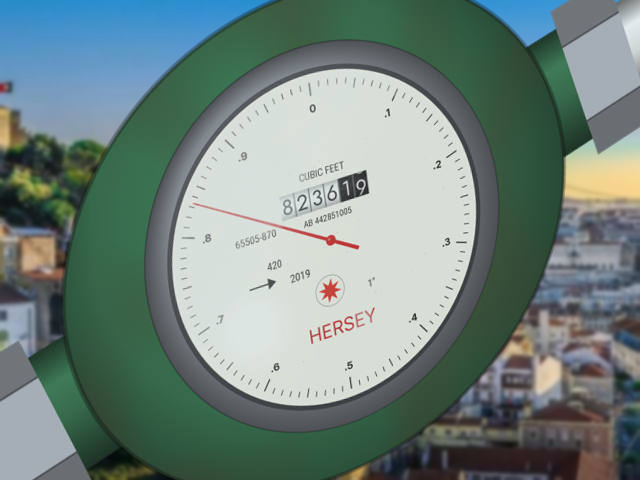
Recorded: value=823618.83 unit=ft³
